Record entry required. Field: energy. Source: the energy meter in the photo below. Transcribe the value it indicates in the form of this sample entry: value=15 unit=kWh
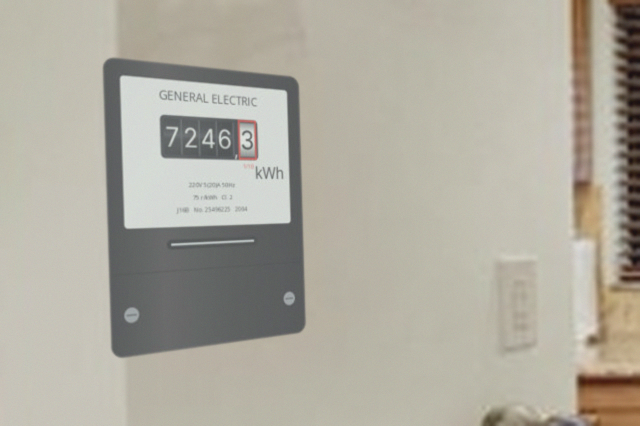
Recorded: value=7246.3 unit=kWh
